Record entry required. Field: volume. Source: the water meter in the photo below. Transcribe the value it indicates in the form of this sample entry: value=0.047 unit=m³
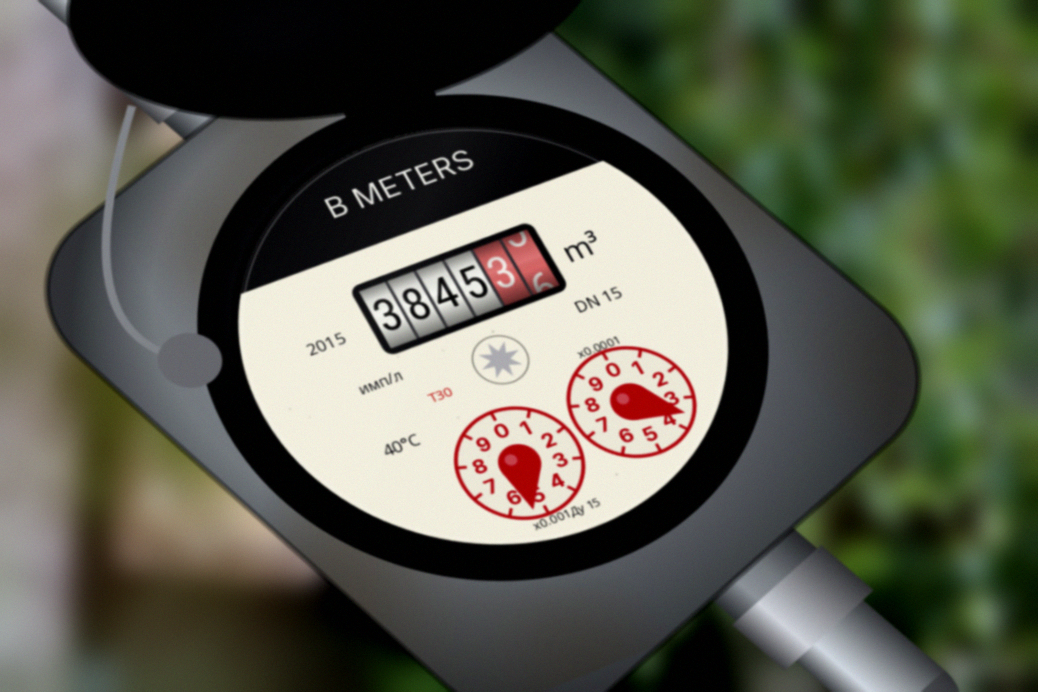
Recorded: value=3845.3553 unit=m³
